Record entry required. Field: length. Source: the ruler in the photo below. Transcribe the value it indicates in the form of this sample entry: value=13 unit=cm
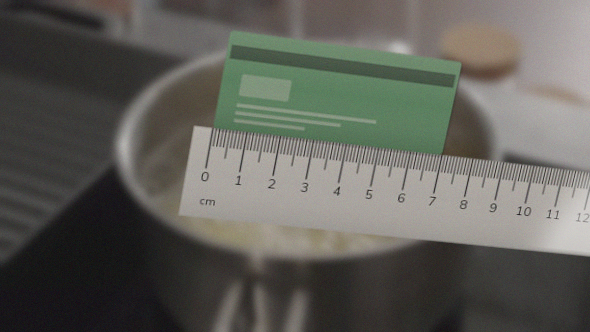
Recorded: value=7 unit=cm
